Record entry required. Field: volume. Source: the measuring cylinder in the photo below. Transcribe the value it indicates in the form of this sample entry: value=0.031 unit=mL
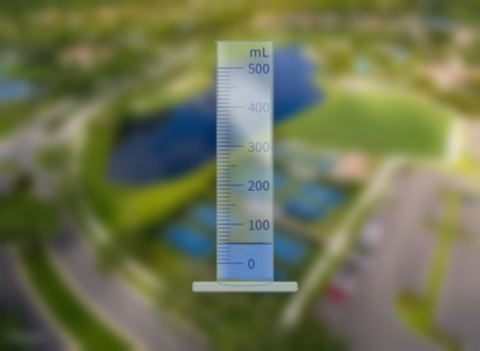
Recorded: value=50 unit=mL
